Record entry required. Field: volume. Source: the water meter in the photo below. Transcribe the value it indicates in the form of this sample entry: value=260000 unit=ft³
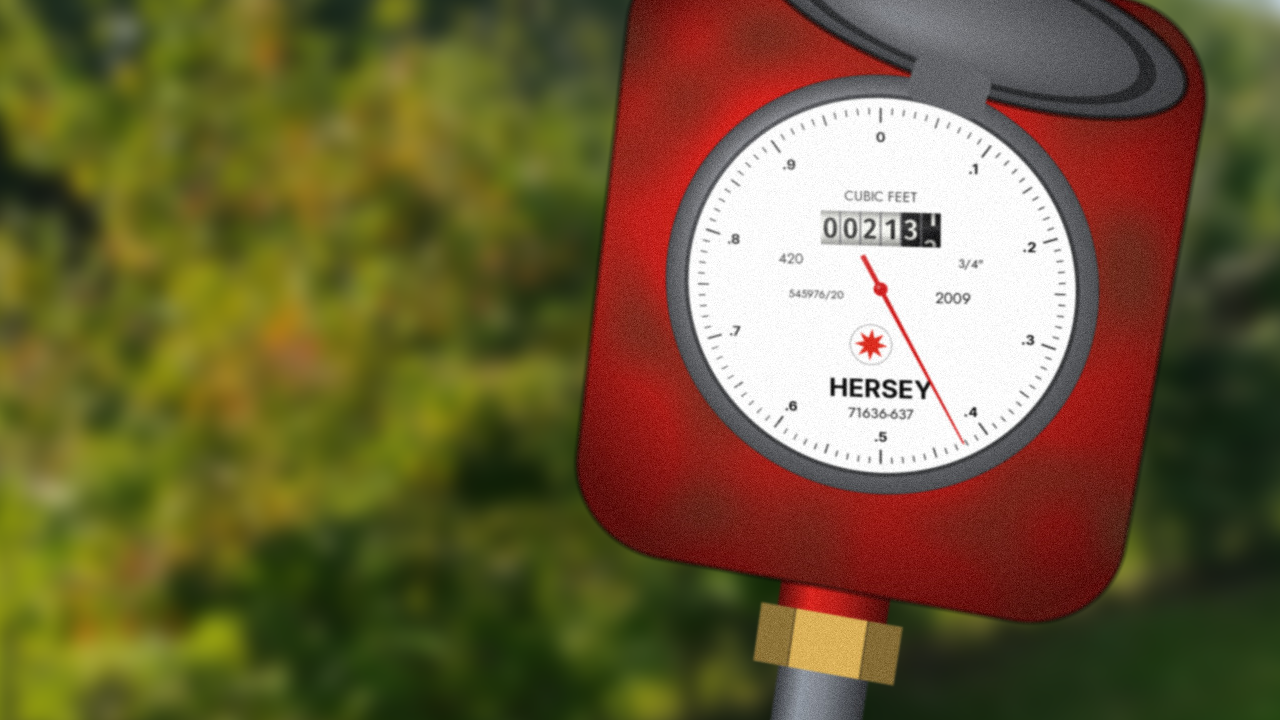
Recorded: value=2131.42 unit=ft³
